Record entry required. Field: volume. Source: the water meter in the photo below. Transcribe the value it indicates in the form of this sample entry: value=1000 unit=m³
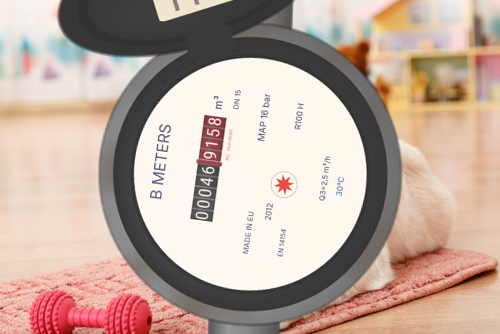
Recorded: value=46.9158 unit=m³
